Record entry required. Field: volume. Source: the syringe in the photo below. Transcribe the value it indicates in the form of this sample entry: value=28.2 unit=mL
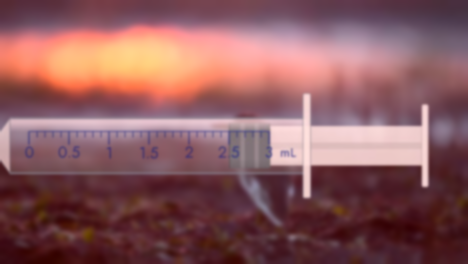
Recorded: value=2.5 unit=mL
